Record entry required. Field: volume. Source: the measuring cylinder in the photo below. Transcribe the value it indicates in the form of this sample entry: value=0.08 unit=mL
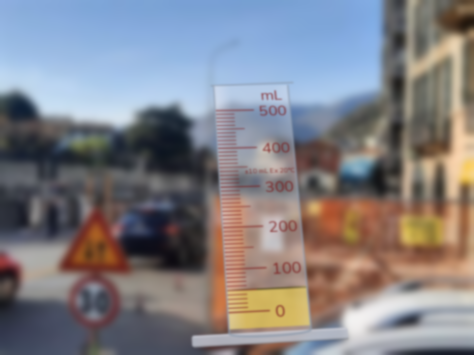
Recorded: value=50 unit=mL
